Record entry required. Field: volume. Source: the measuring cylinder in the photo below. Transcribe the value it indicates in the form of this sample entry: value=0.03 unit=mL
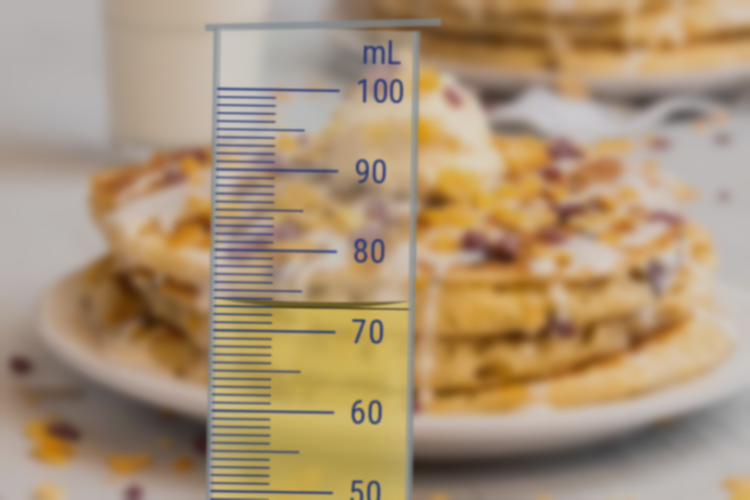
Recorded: value=73 unit=mL
